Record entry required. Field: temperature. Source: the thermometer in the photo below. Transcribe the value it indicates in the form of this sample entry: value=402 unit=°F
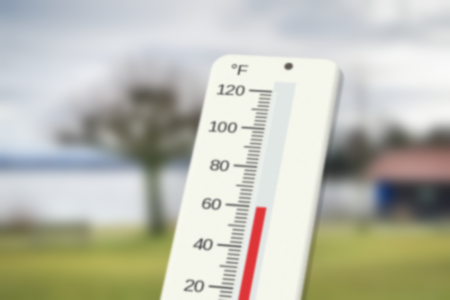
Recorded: value=60 unit=°F
